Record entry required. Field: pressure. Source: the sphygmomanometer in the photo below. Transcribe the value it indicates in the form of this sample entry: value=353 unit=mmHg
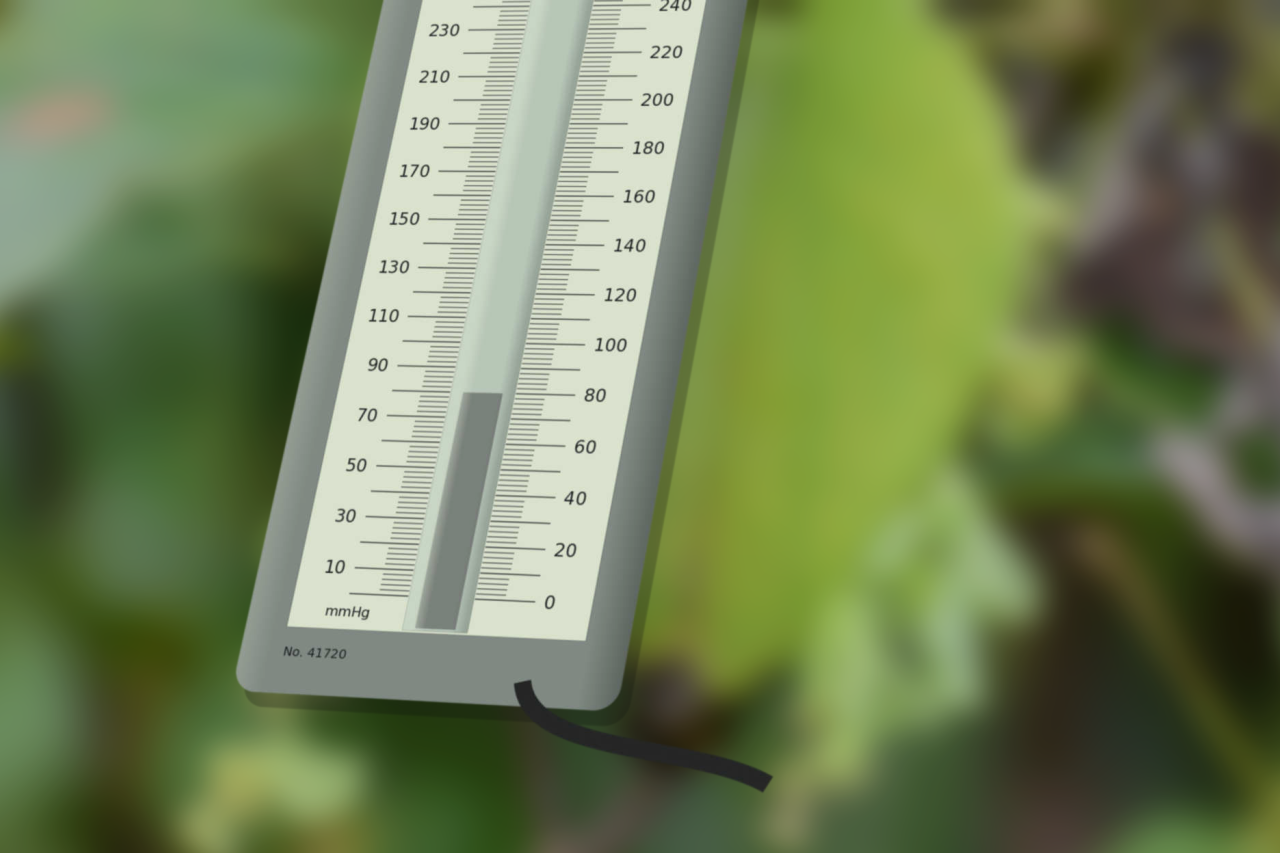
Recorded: value=80 unit=mmHg
